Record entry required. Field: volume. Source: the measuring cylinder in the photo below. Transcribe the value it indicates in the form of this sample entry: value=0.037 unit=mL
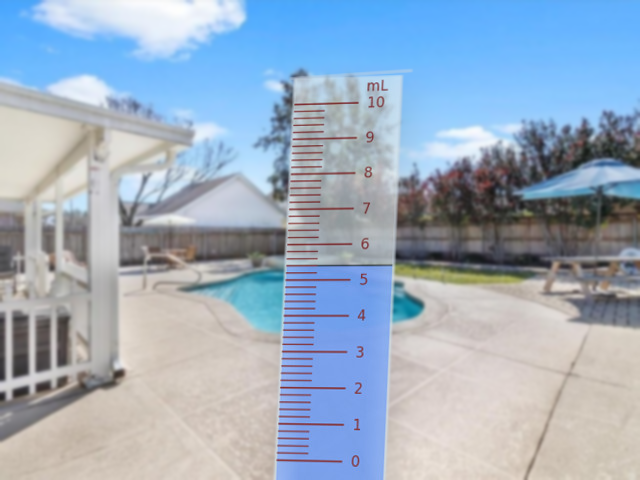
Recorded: value=5.4 unit=mL
